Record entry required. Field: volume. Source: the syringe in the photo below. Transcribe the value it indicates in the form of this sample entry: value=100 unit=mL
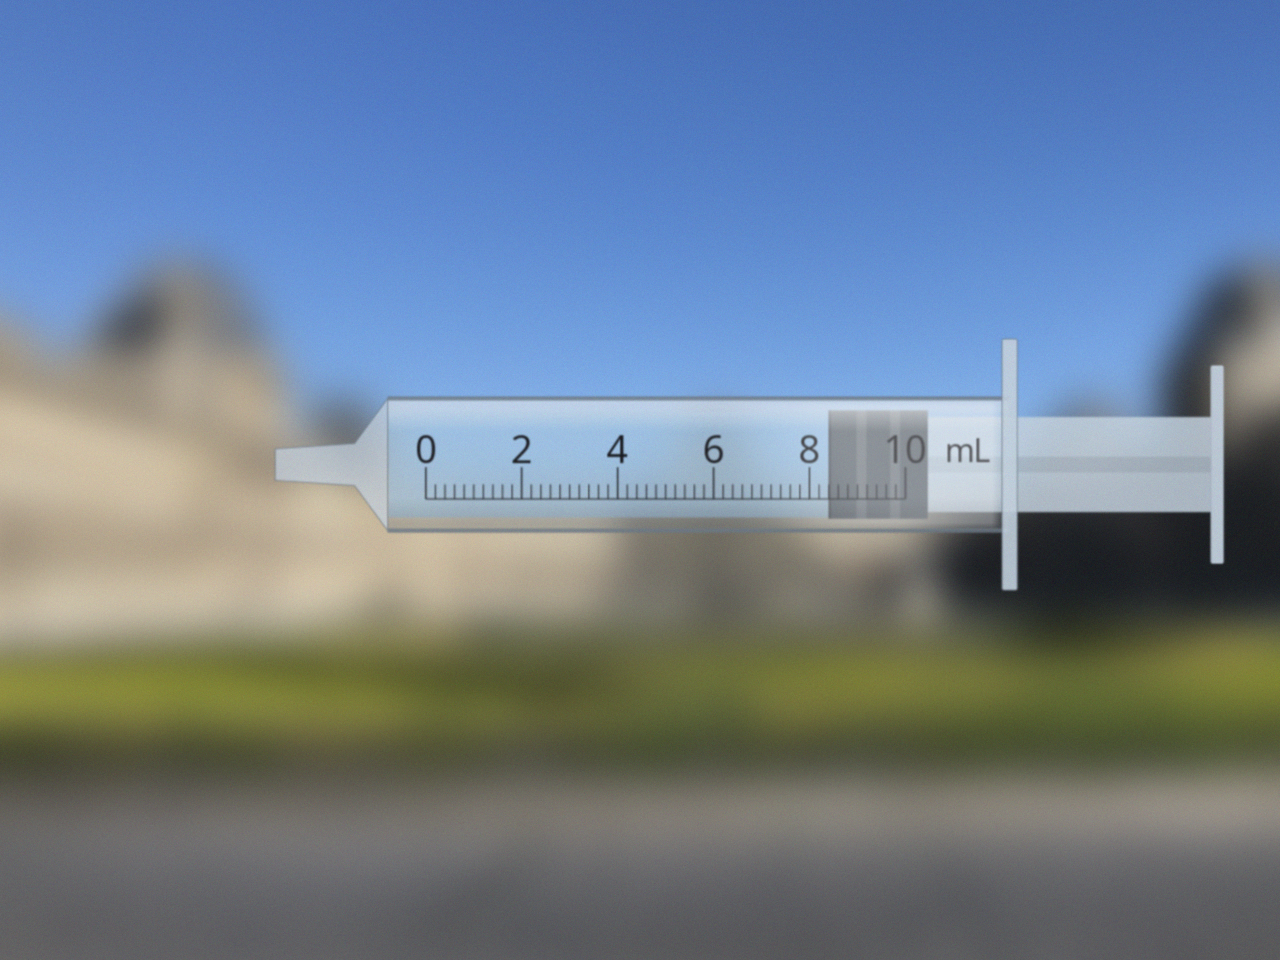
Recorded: value=8.4 unit=mL
